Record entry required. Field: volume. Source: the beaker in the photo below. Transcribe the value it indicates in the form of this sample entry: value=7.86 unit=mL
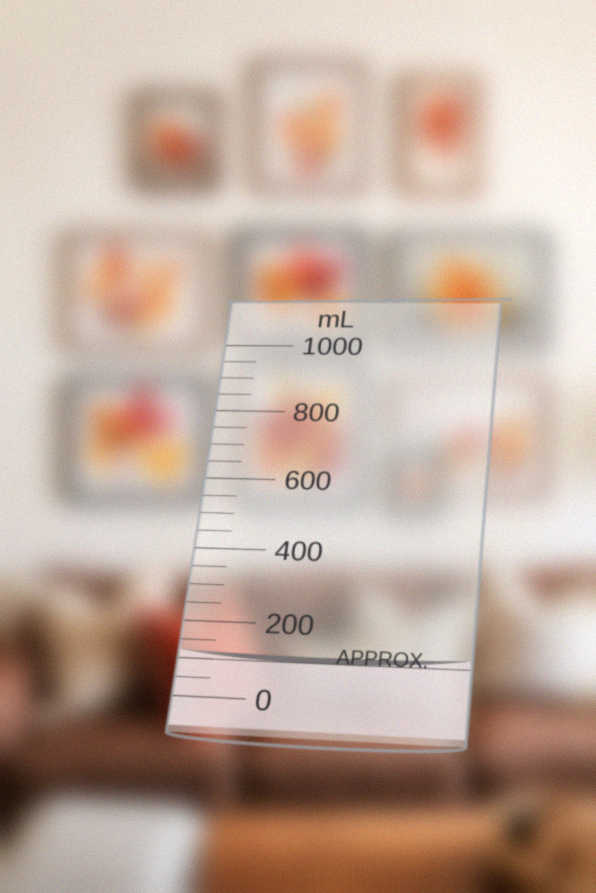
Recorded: value=100 unit=mL
